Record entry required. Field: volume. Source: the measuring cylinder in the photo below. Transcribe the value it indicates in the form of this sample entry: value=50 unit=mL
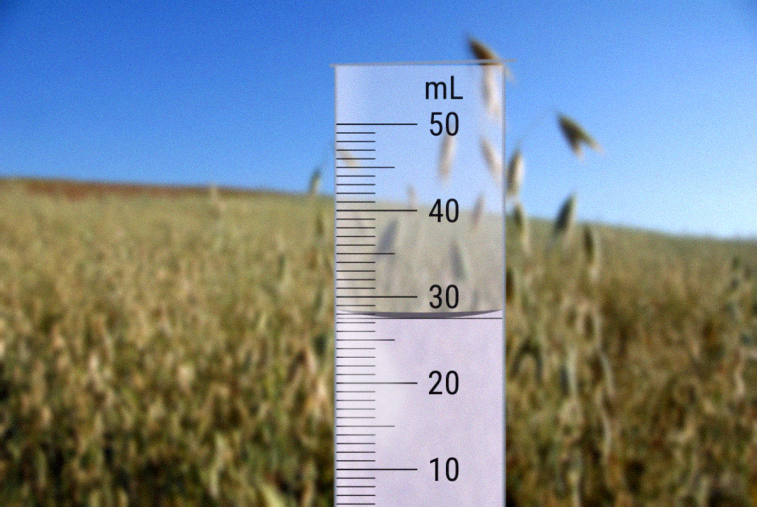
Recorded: value=27.5 unit=mL
